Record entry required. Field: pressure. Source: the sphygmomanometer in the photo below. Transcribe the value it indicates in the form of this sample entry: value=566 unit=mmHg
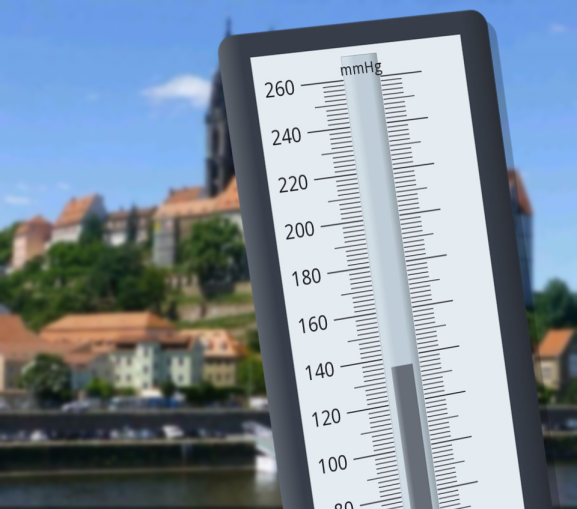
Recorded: value=136 unit=mmHg
